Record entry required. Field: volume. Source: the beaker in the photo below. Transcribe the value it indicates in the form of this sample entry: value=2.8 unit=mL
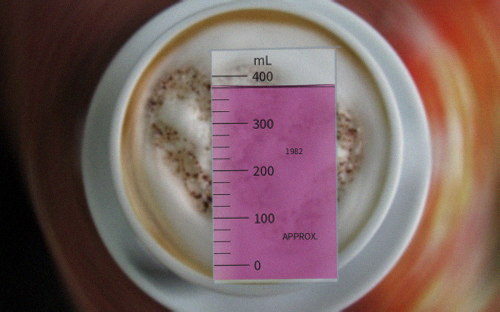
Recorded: value=375 unit=mL
